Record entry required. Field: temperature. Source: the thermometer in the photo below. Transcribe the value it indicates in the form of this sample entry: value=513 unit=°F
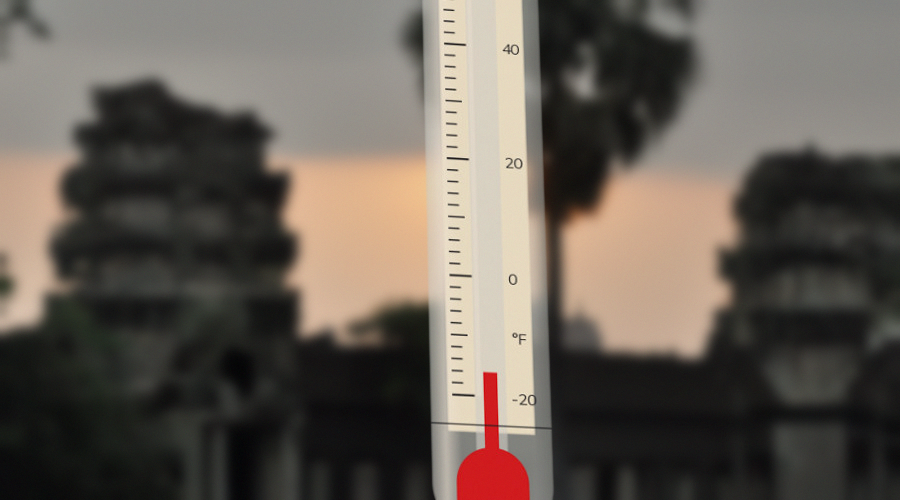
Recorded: value=-16 unit=°F
